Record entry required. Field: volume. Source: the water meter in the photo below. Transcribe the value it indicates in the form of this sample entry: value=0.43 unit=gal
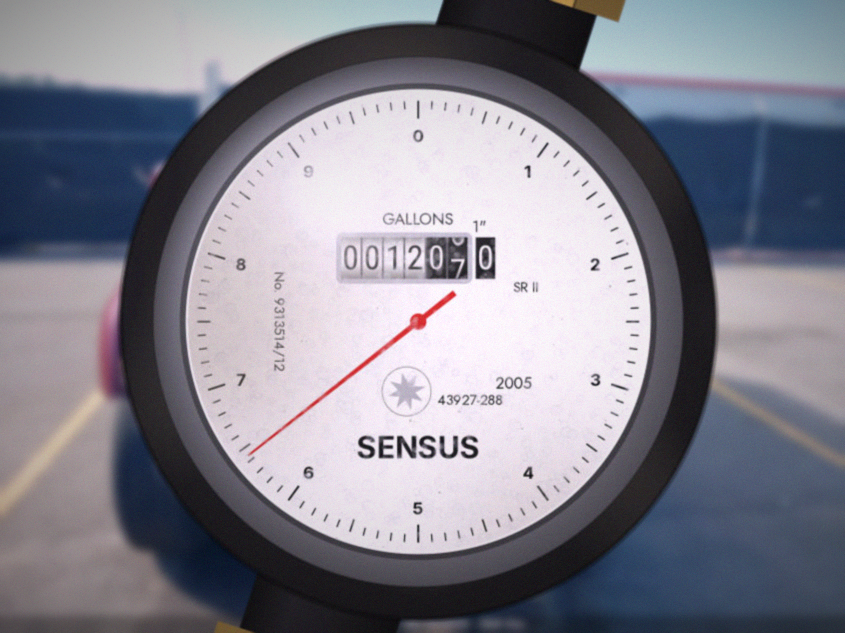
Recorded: value=12066.4 unit=gal
